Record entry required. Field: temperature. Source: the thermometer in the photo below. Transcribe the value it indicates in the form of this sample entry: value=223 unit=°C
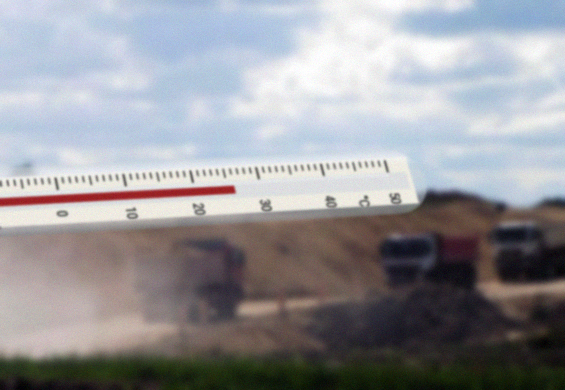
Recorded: value=26 unit=°C
